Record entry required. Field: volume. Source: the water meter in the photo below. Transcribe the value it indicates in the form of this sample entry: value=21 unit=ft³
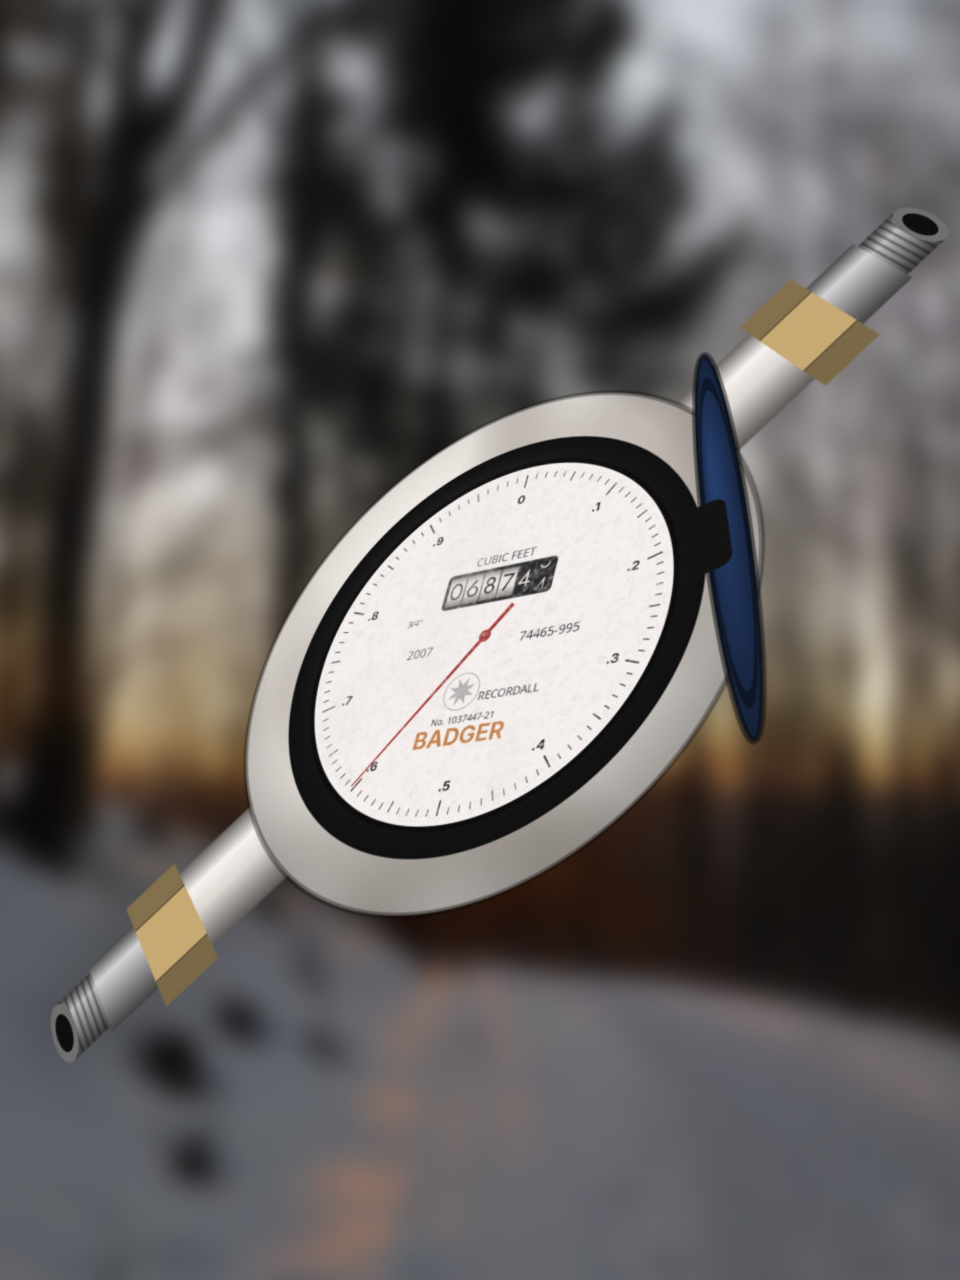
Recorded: value=68743.60 unit=ft³
